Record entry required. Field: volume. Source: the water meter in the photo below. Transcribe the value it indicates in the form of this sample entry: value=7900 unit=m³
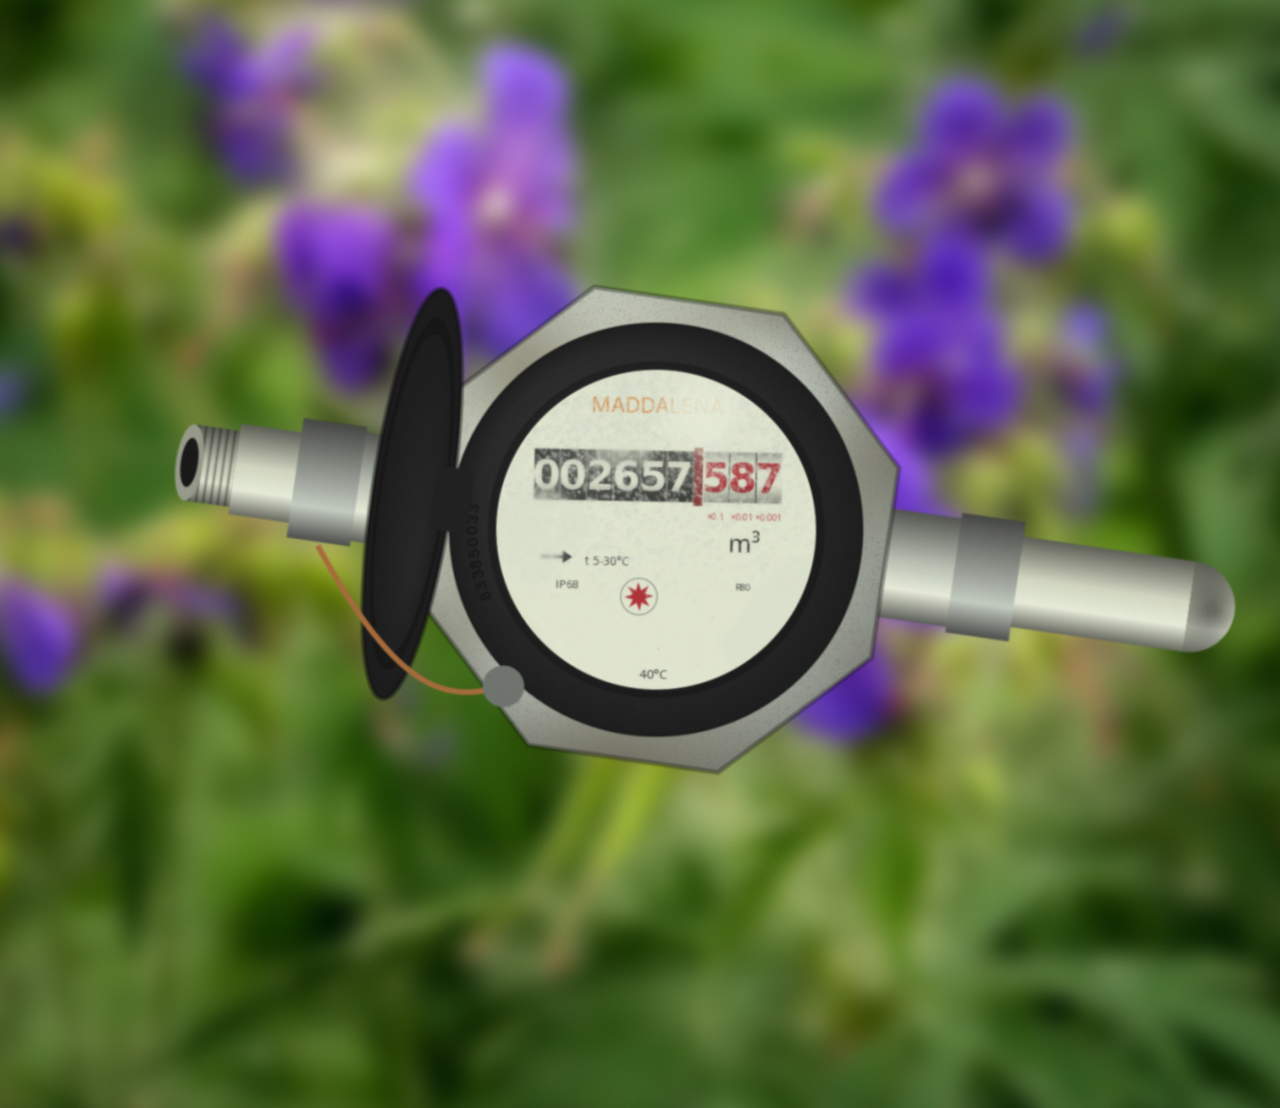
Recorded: value=2657.587 unit=m³
